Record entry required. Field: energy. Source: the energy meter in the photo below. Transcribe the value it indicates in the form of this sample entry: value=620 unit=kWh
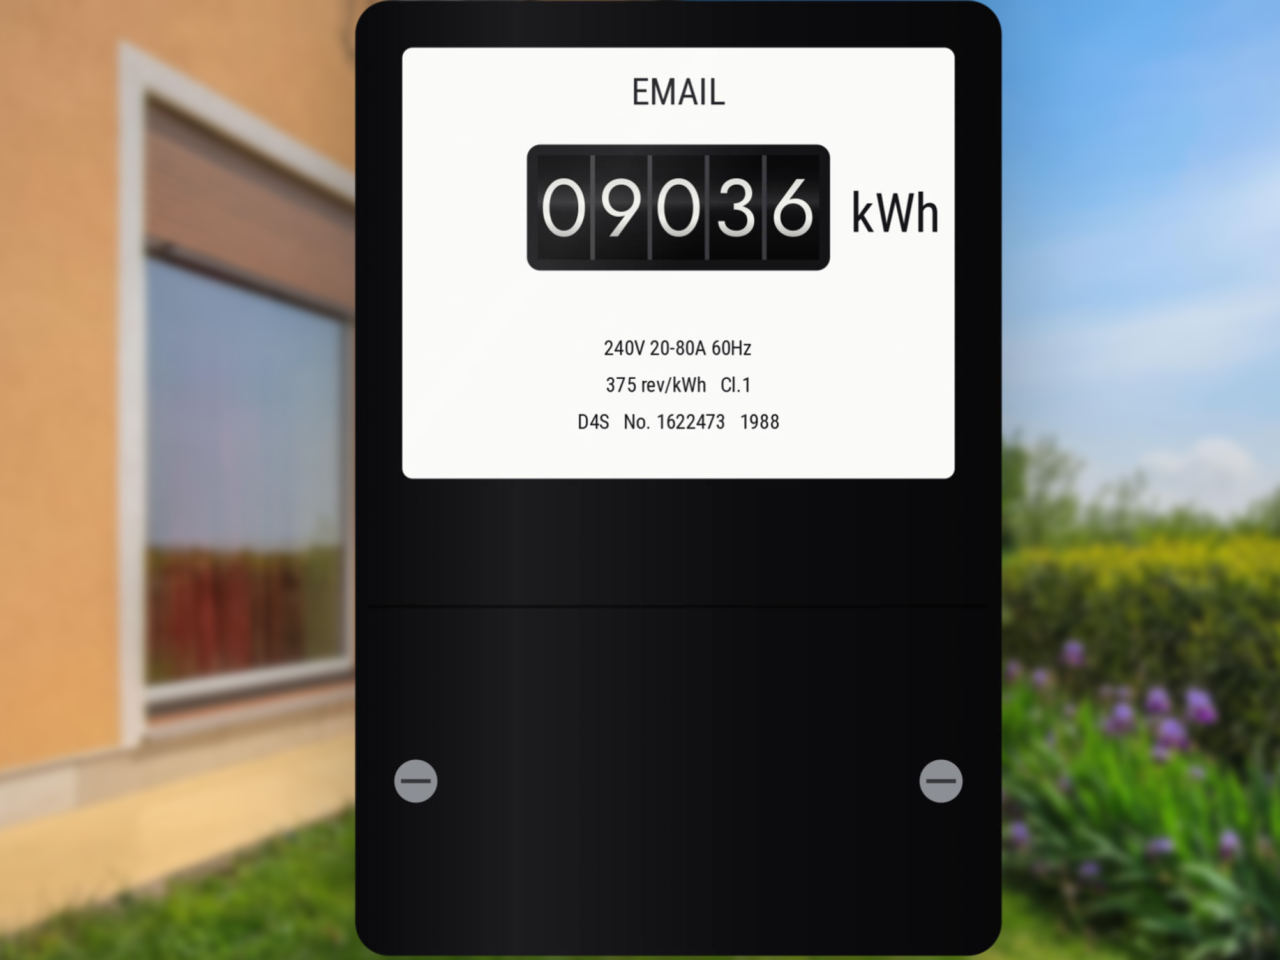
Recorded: value=9036 unit=kWh
